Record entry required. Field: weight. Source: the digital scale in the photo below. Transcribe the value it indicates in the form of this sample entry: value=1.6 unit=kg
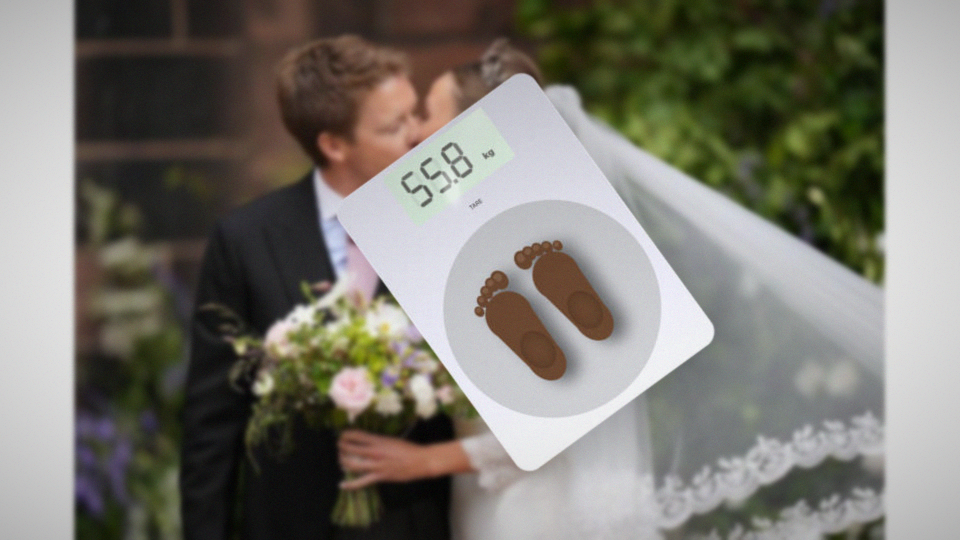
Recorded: value=55.8 unit=kg
